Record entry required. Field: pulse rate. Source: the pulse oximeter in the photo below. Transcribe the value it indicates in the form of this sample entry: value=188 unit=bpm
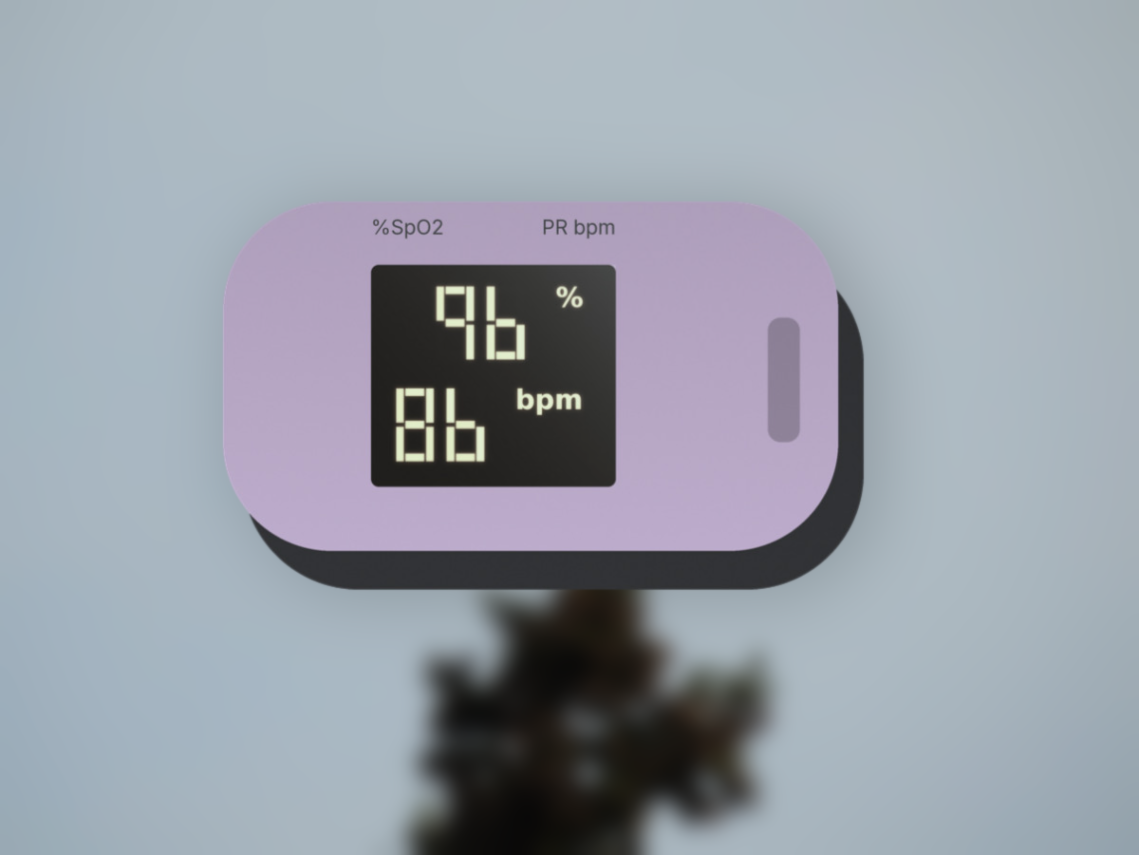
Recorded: value=86 unit=bpm
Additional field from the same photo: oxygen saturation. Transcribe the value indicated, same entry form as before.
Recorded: value=96 unit=%
